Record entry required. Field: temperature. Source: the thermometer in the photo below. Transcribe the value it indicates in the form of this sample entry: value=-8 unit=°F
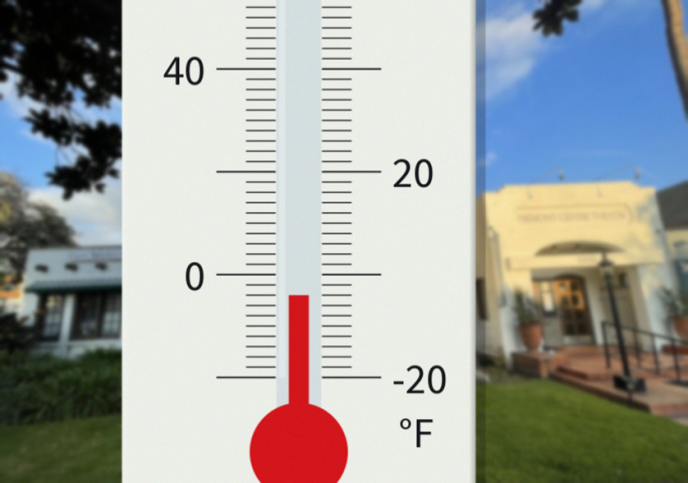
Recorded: value=-4 unit=°F
